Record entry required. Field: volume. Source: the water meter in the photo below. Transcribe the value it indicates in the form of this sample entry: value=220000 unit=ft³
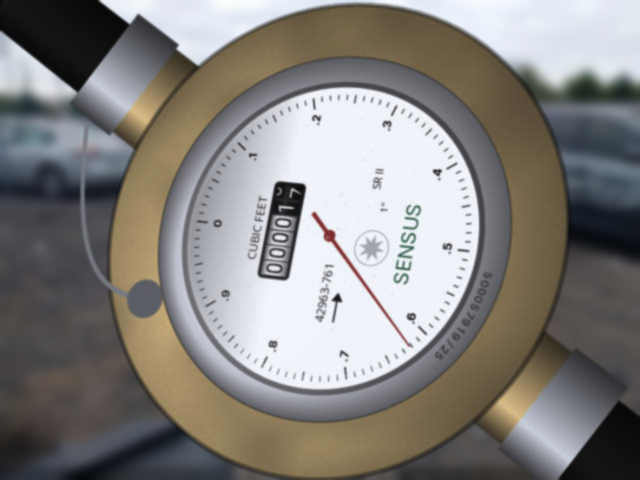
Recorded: value=16.62 unit=ft³
